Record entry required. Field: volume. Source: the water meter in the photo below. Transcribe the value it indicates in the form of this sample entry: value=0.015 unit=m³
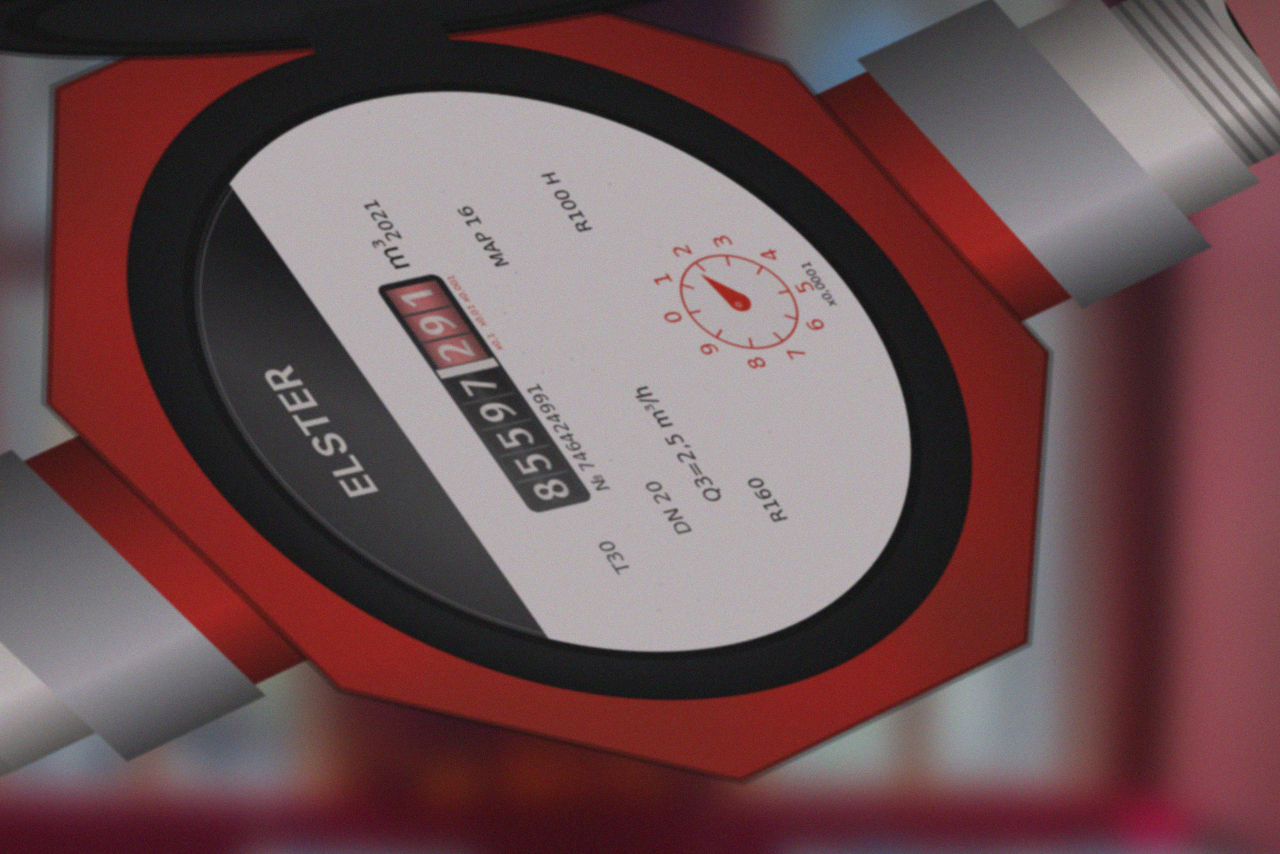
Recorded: value=85597.2911 unit=m³
